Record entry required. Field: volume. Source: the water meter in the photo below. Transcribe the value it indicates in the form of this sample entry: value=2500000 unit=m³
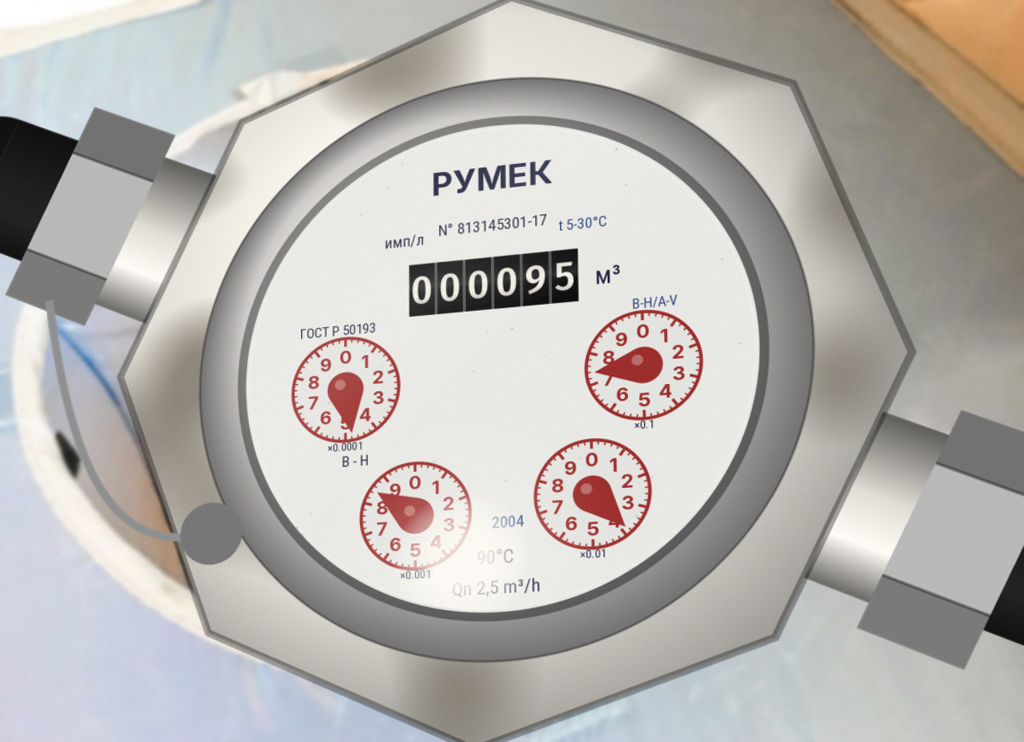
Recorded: value=95.7384 unit=m³
